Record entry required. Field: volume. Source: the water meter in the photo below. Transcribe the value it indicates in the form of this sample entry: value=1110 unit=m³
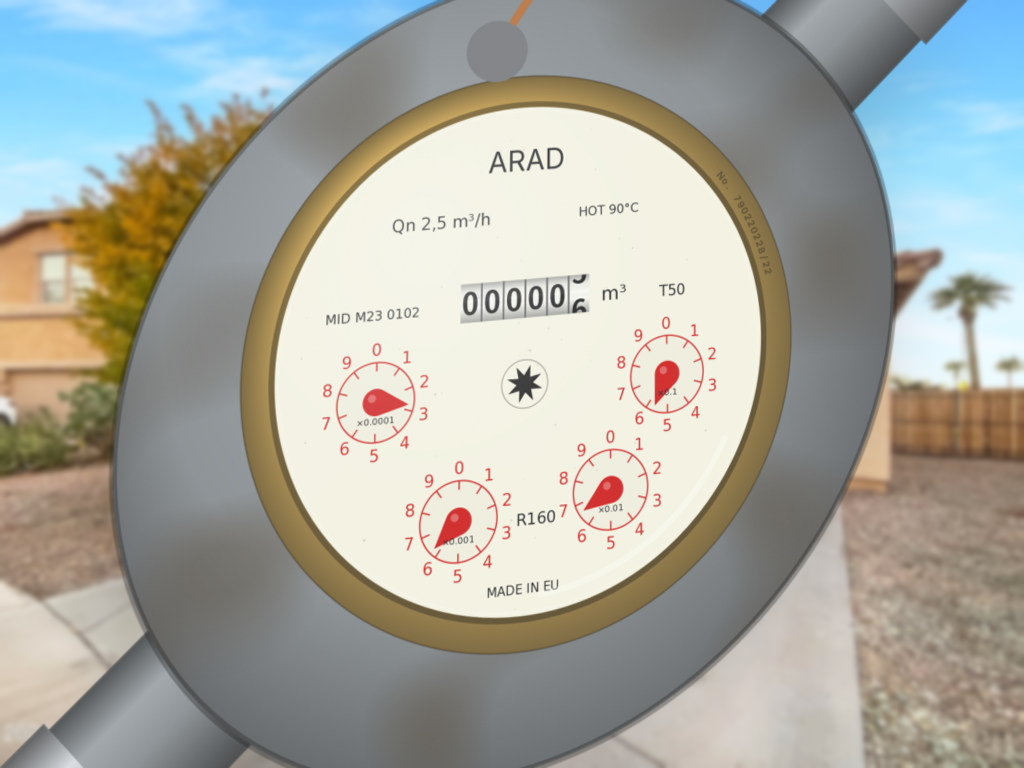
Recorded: value=5.5662 unit=m³
